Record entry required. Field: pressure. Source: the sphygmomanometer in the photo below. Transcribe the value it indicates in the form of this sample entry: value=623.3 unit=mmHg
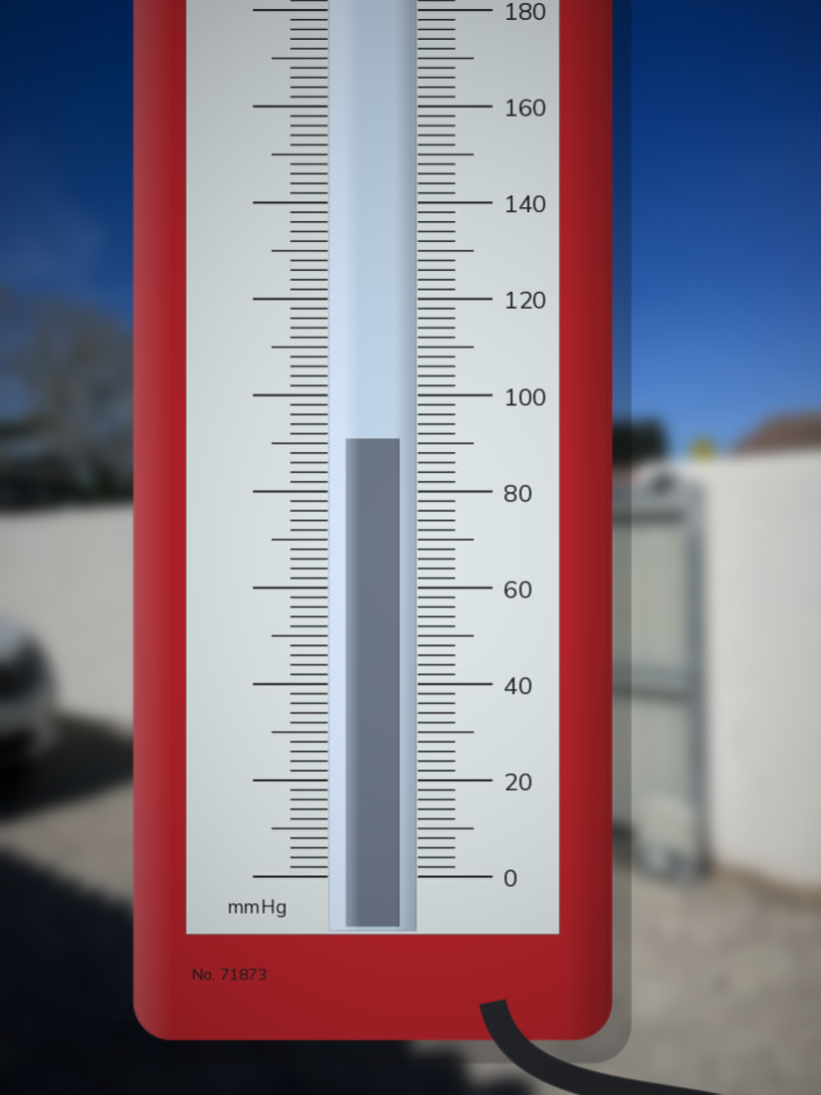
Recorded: value=91 unit=mmHg
